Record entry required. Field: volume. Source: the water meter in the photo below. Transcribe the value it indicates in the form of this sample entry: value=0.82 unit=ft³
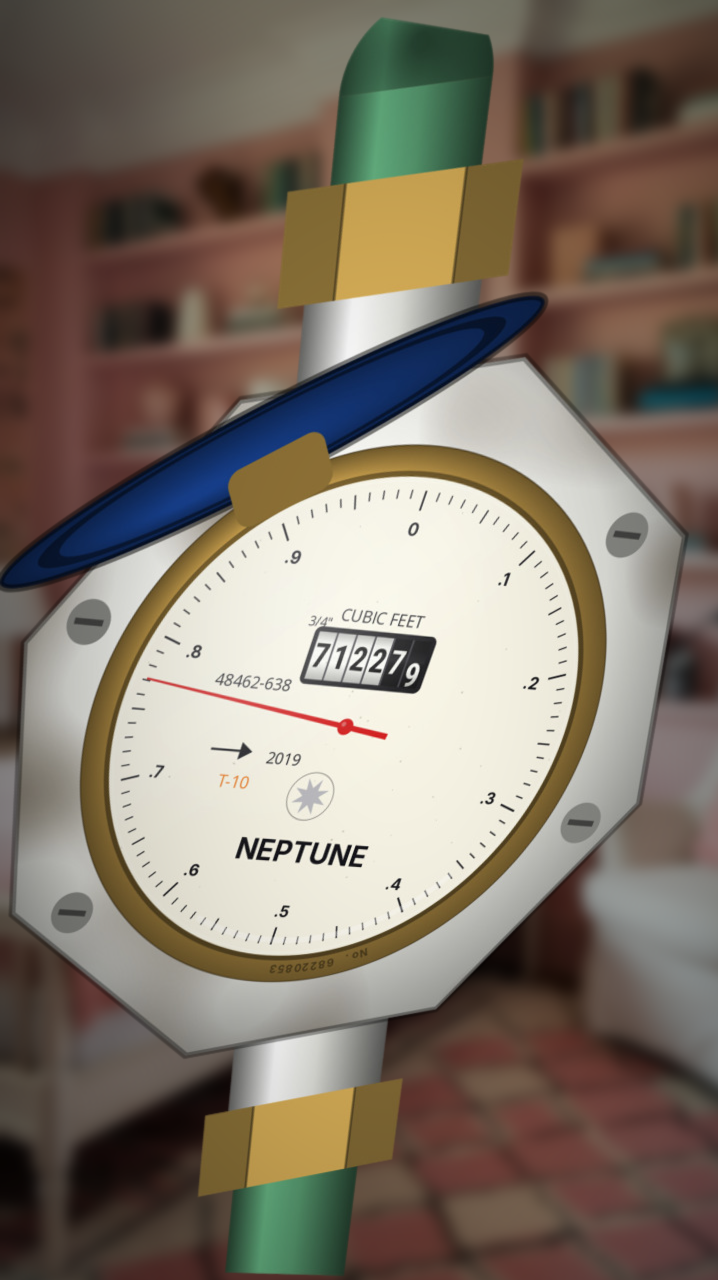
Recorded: value=712278.77 unit=ft³
